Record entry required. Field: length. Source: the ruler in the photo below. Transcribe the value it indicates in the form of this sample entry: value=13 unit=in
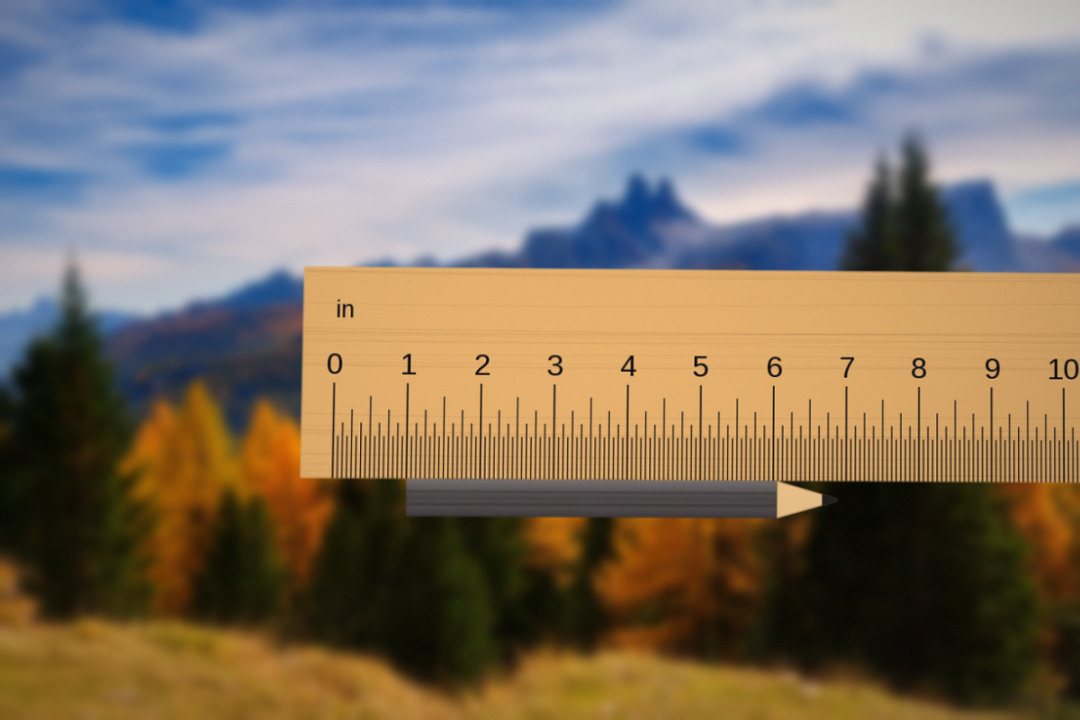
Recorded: value=5.875 unit=in
